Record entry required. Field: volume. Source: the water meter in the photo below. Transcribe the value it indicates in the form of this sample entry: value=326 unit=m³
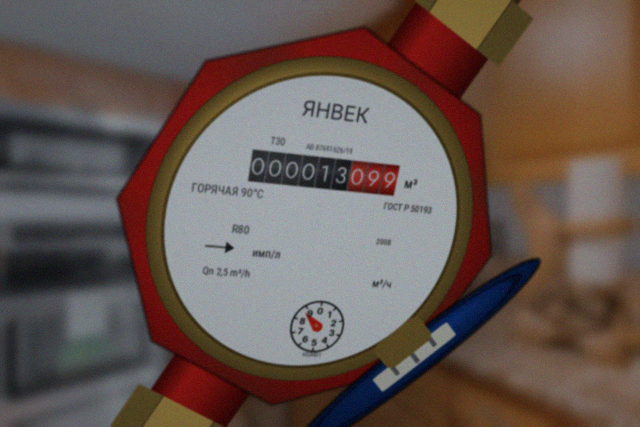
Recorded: value=13.0998 unit=m³
